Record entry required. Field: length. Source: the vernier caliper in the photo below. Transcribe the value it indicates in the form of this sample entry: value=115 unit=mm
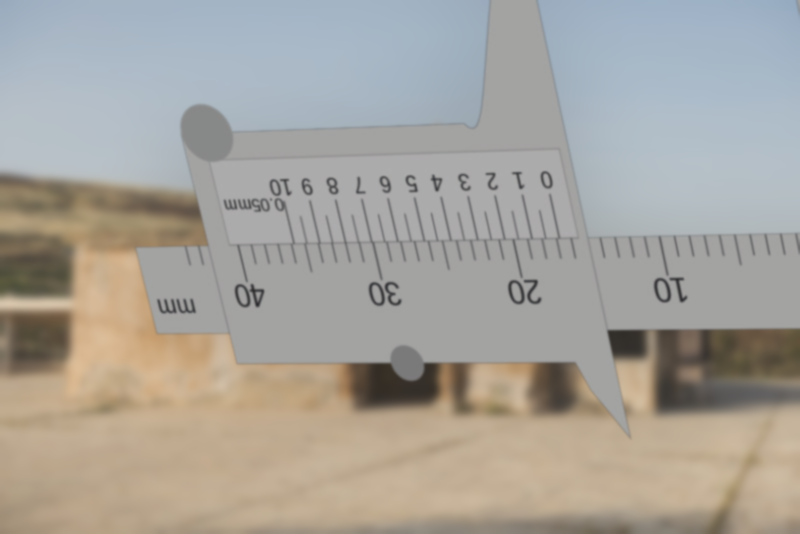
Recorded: value=16.8 unit=mm
